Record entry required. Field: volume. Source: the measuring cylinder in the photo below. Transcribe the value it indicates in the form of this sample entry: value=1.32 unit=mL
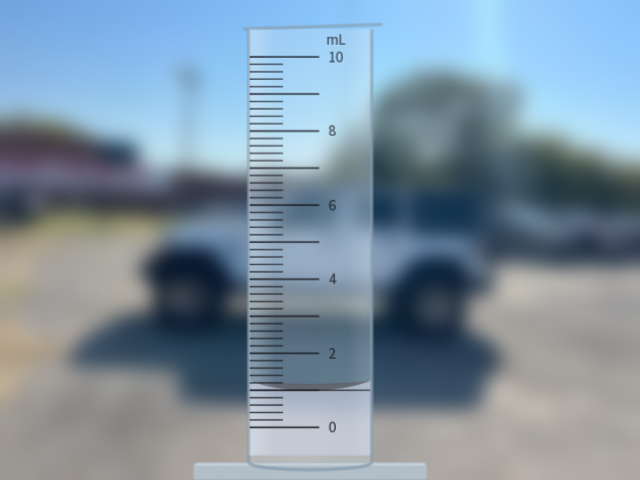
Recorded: value=1 unit=mL
